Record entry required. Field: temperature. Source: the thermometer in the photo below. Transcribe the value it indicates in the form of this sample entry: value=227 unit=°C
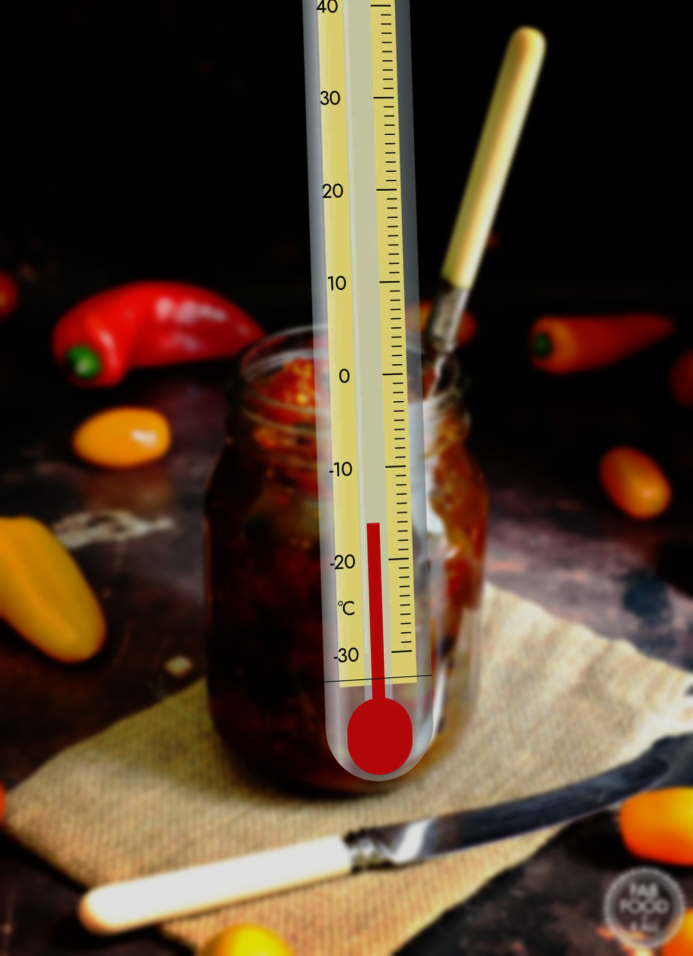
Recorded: value=-16 unit=°C
